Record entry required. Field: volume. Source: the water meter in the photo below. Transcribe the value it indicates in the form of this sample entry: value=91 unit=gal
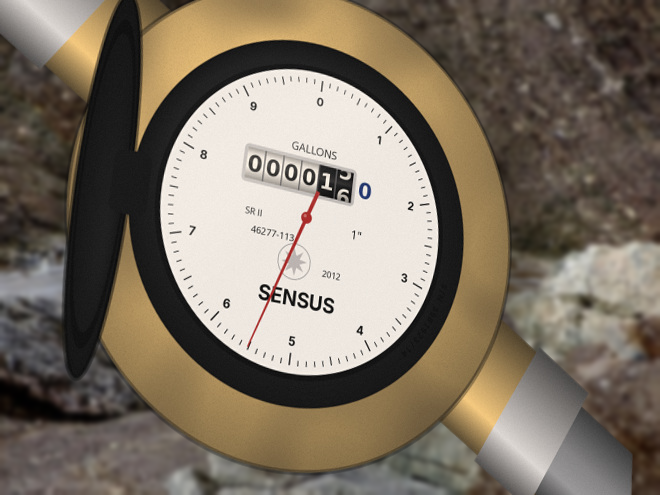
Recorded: value=155.5 unit=gal
